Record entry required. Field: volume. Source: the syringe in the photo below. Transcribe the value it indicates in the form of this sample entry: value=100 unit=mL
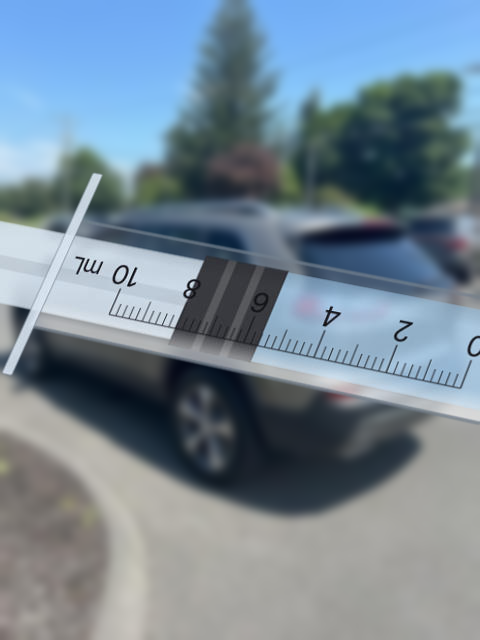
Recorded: value=5.6 unit=mL
